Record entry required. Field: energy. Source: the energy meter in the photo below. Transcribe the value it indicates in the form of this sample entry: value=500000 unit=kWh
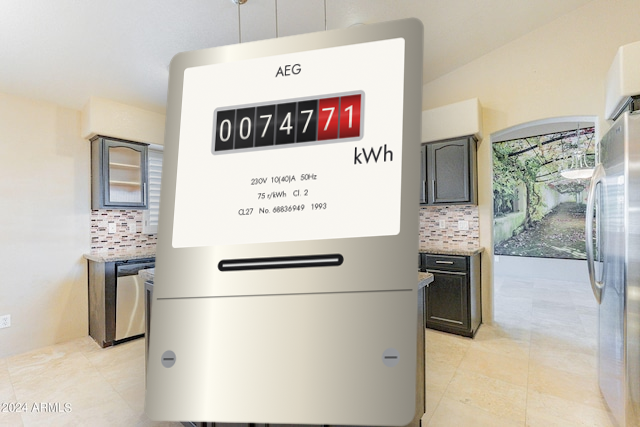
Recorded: value=747.71 unit=kWh
